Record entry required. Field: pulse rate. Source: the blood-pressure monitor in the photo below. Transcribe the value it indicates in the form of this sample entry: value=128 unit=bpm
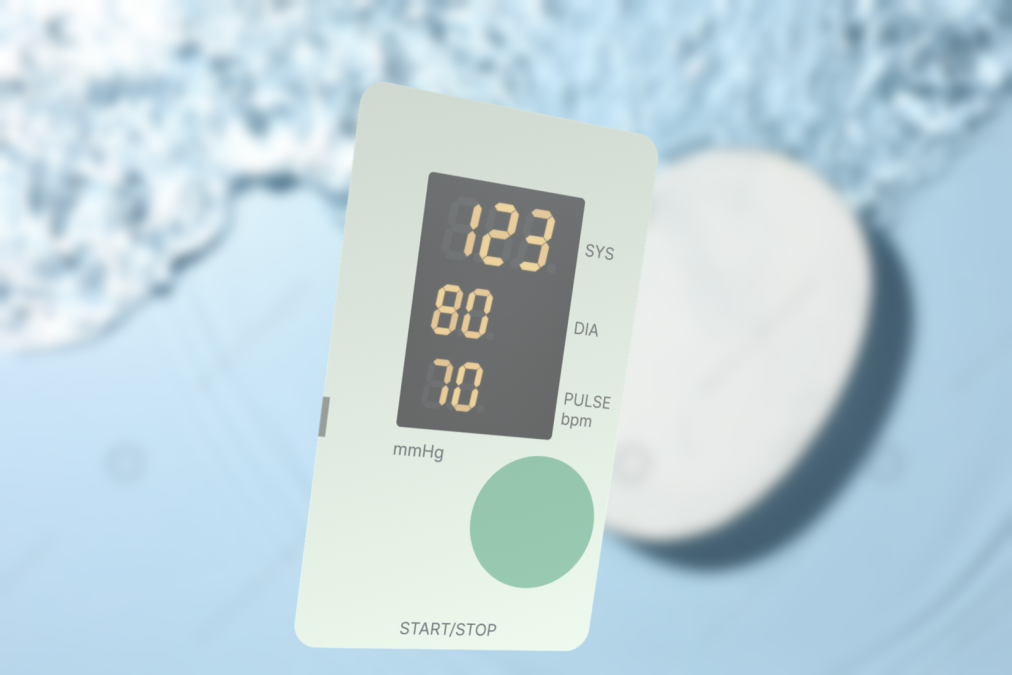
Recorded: value=70 unit=bpm
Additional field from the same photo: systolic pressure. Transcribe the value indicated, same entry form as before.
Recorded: value=123 unit=mmHg
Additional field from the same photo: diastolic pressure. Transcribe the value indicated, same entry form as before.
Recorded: value=80 unit=mmHg
